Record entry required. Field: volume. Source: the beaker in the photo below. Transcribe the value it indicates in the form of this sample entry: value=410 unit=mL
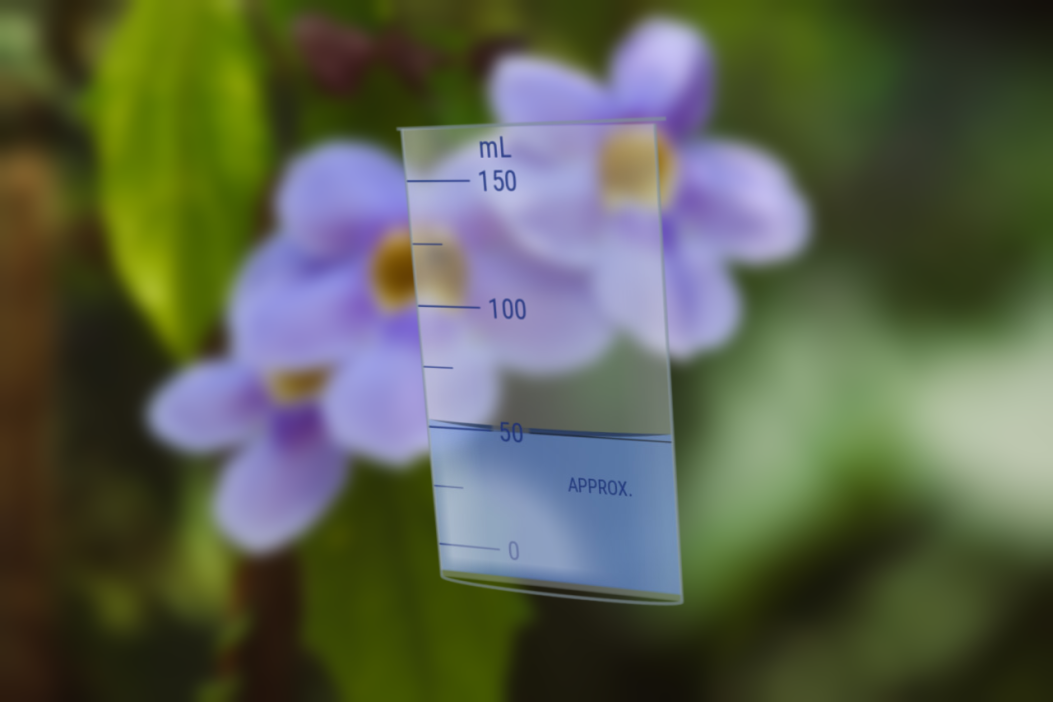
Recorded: value=50 unit=mL
